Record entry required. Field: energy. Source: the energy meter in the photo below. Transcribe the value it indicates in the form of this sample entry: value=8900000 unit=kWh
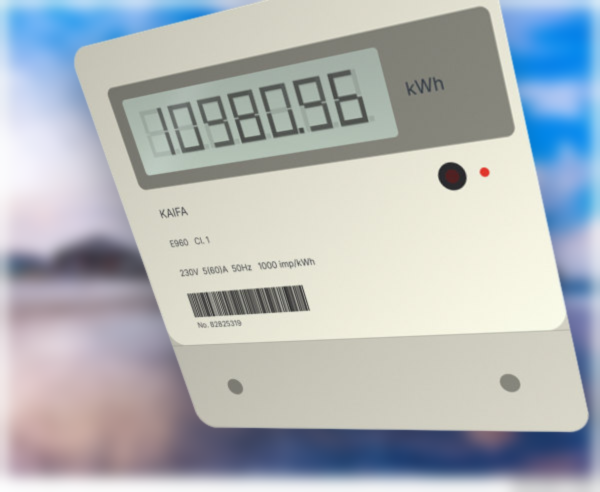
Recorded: value=10980.96 unit=kWh
